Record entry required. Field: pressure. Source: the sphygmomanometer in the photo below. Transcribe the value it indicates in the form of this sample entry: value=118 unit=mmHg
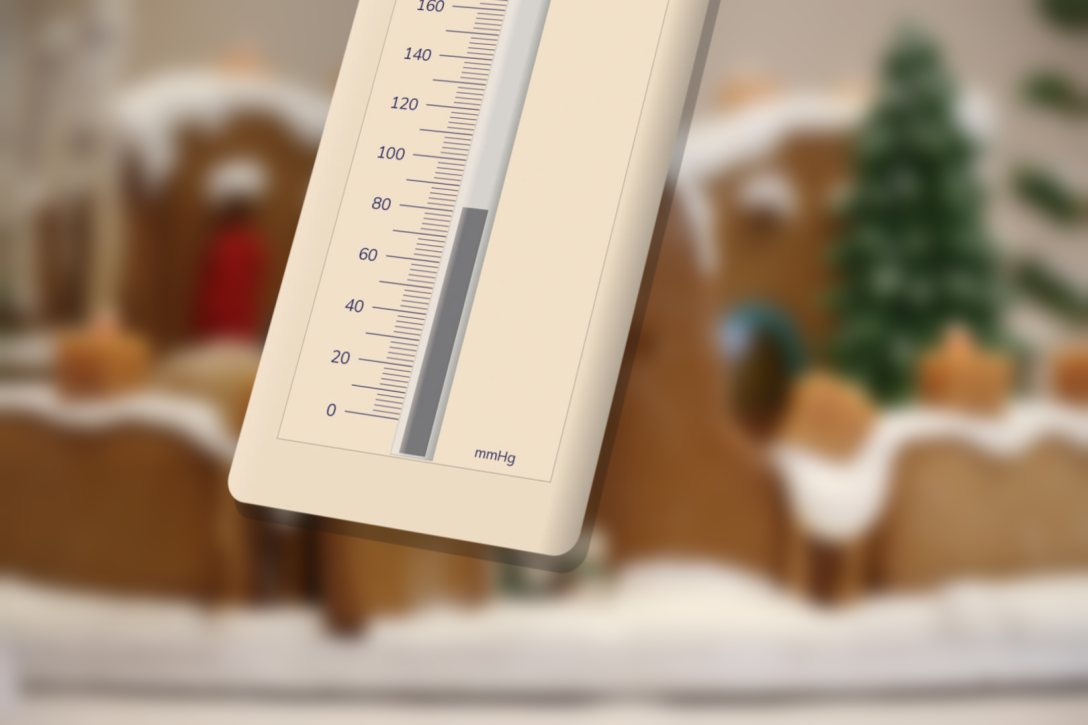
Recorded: value=82 unit=mmHg
